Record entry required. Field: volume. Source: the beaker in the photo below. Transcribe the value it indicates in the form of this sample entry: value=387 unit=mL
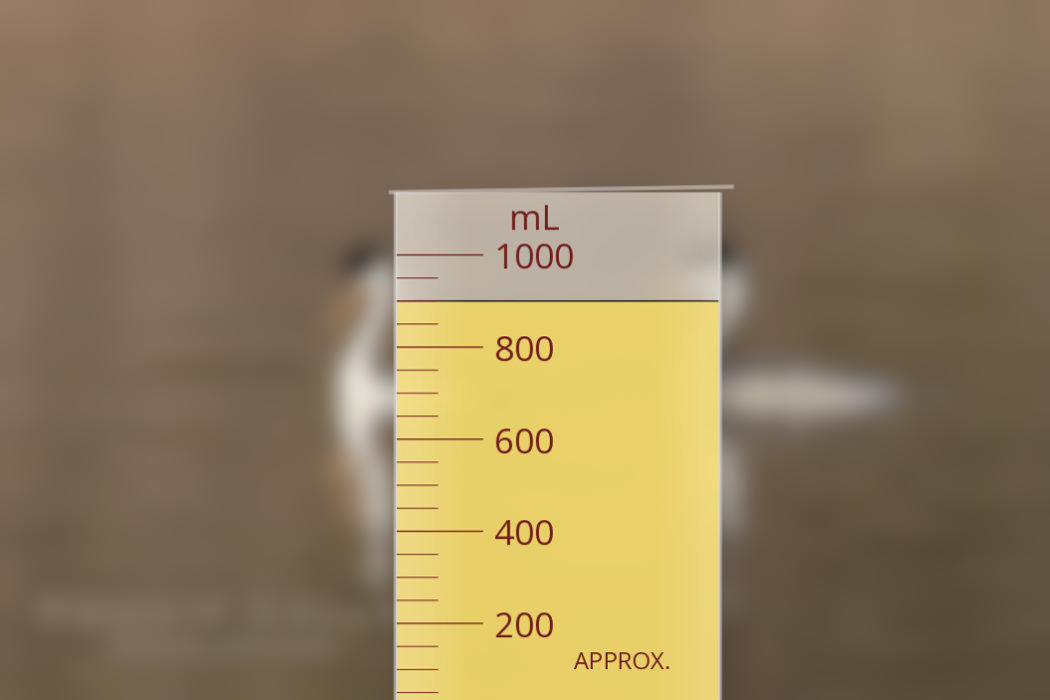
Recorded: value=900 unit=mL
